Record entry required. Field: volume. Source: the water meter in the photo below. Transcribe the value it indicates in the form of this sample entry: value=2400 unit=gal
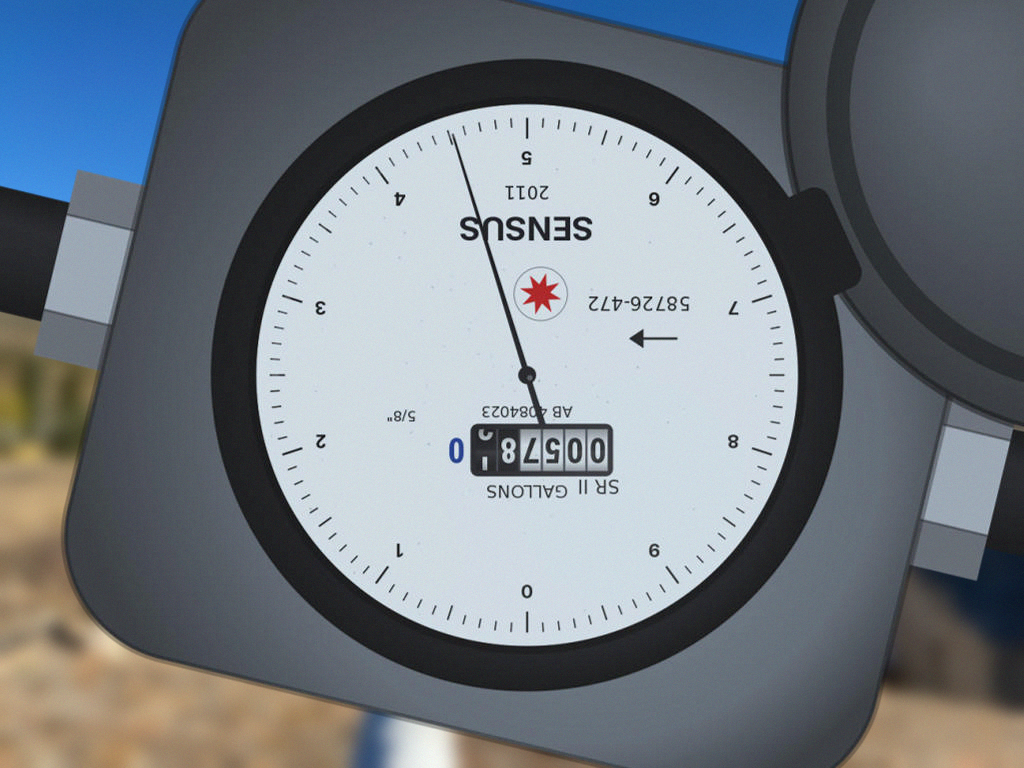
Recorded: value=57814.5 unit=gal
